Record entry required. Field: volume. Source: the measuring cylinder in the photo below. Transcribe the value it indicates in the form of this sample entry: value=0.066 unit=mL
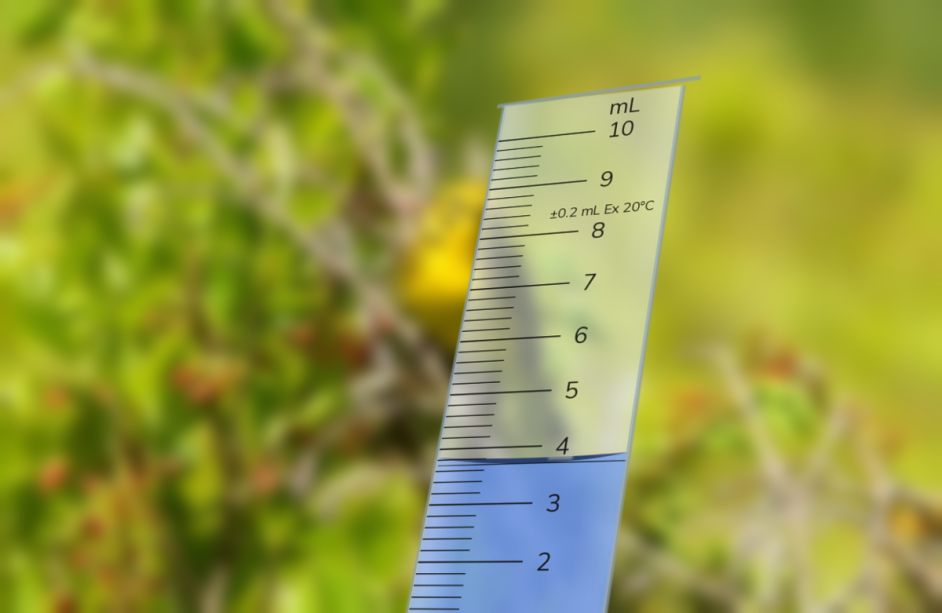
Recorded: value=3.7 unit=mL
